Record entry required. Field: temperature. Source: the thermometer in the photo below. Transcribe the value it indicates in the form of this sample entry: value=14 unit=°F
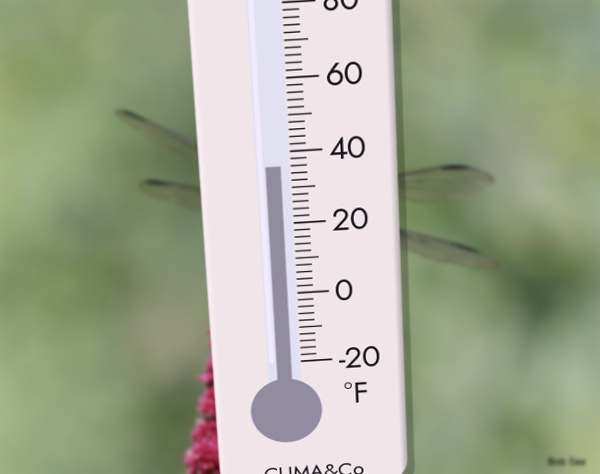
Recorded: value=36 unit=°F
